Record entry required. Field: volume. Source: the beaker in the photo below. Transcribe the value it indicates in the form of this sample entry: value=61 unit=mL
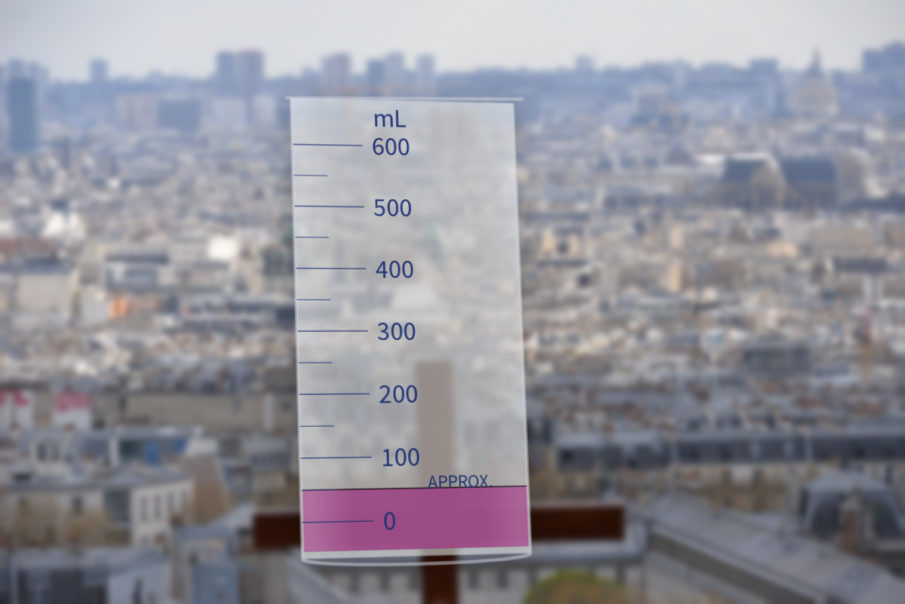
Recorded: value=50 unit=mL
